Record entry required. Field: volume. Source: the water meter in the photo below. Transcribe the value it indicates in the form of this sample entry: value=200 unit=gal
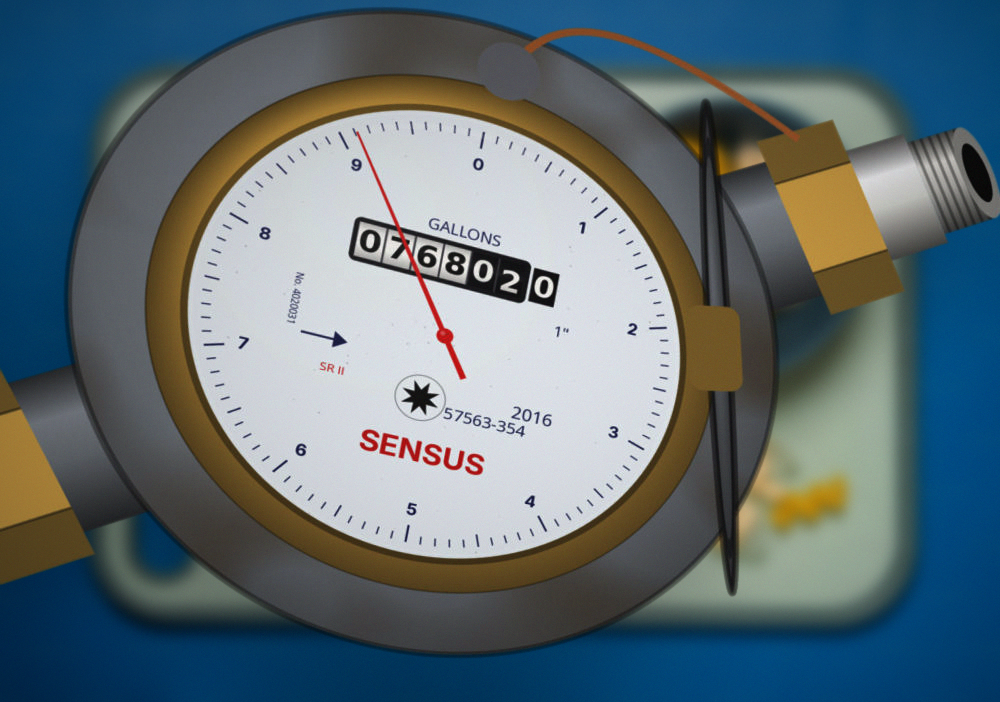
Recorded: value=768019.1 unit=gal
